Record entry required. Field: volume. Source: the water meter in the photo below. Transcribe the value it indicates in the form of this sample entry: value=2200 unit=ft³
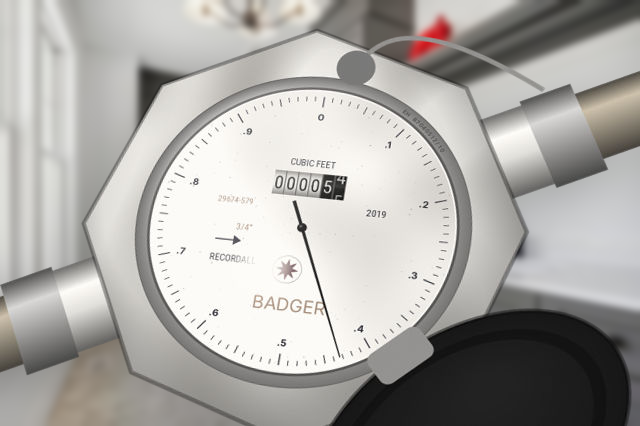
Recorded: value=54.43 unit=ft³
